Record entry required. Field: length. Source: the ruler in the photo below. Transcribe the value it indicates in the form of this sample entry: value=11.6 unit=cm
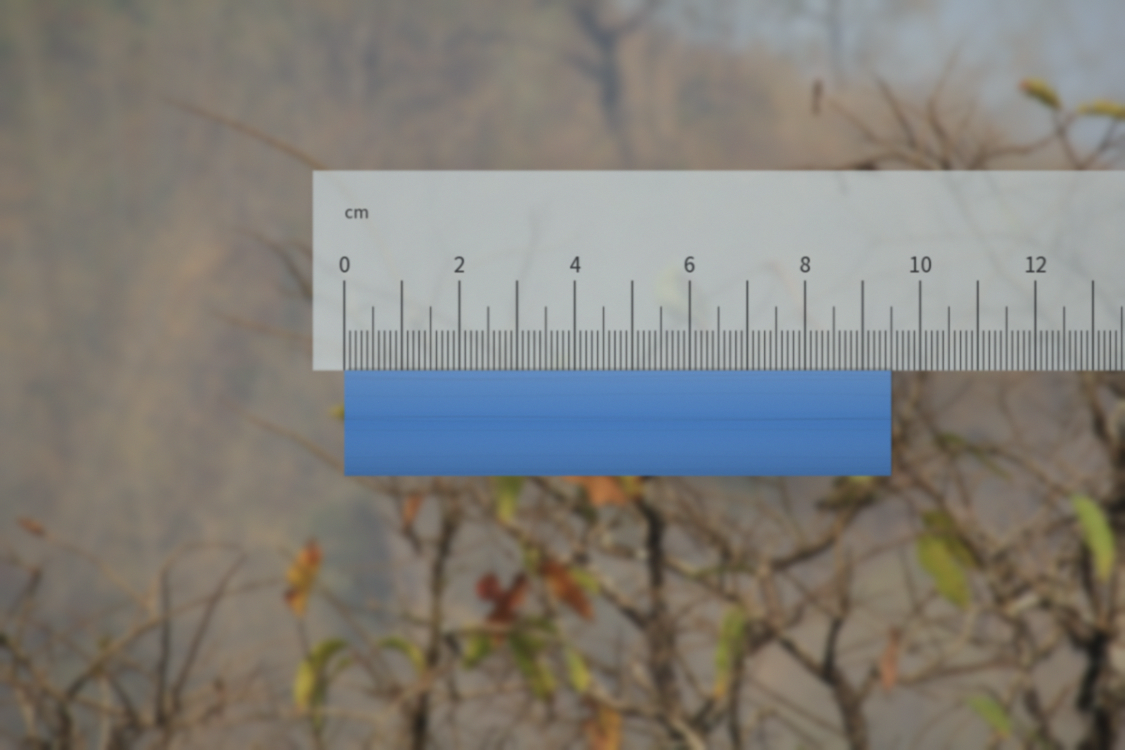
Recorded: value=9.5 unit=cm
